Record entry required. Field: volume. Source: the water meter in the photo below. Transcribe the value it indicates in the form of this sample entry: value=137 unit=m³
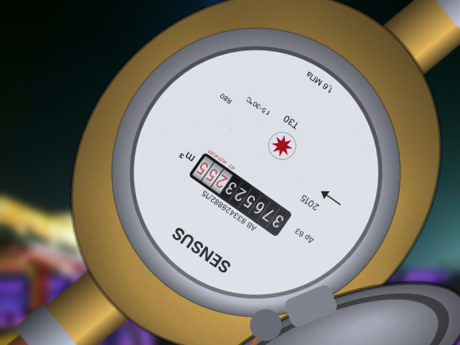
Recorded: value=376523.255 unit=m³
